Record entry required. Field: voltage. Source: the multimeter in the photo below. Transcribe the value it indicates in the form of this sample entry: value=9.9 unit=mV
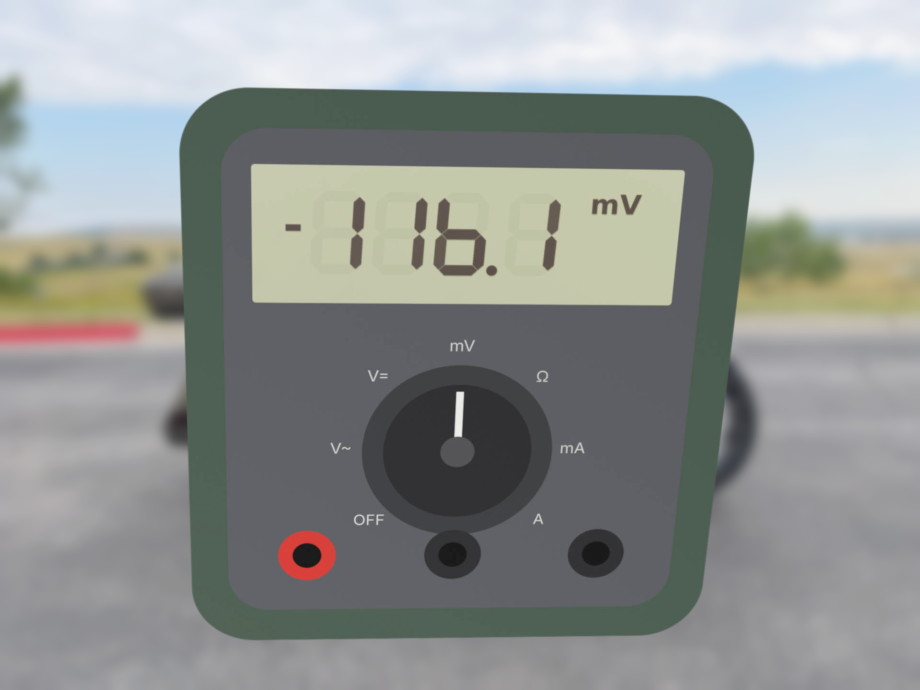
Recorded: value=-116.1 unit=mV
